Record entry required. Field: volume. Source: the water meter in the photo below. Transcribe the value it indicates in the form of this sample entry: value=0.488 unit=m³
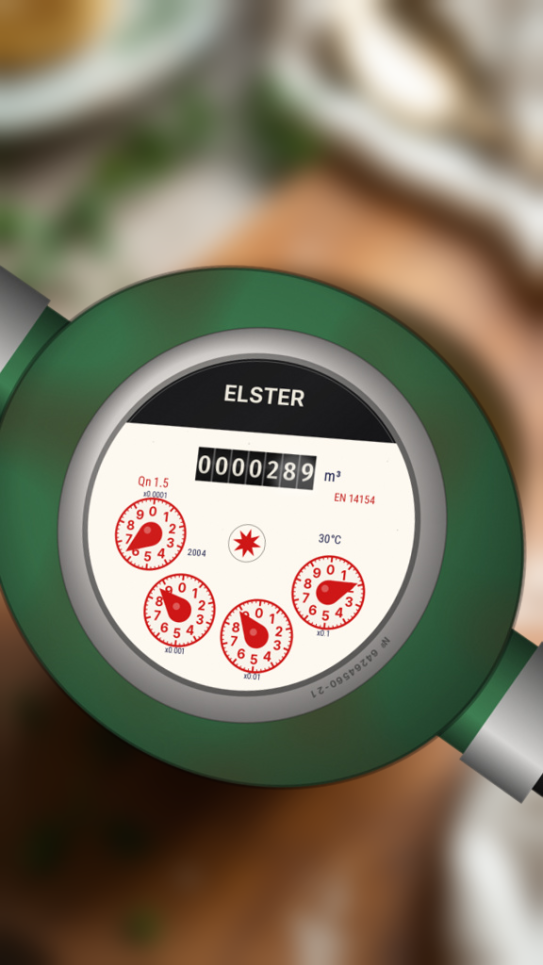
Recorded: value=289.1886 unit=m³
